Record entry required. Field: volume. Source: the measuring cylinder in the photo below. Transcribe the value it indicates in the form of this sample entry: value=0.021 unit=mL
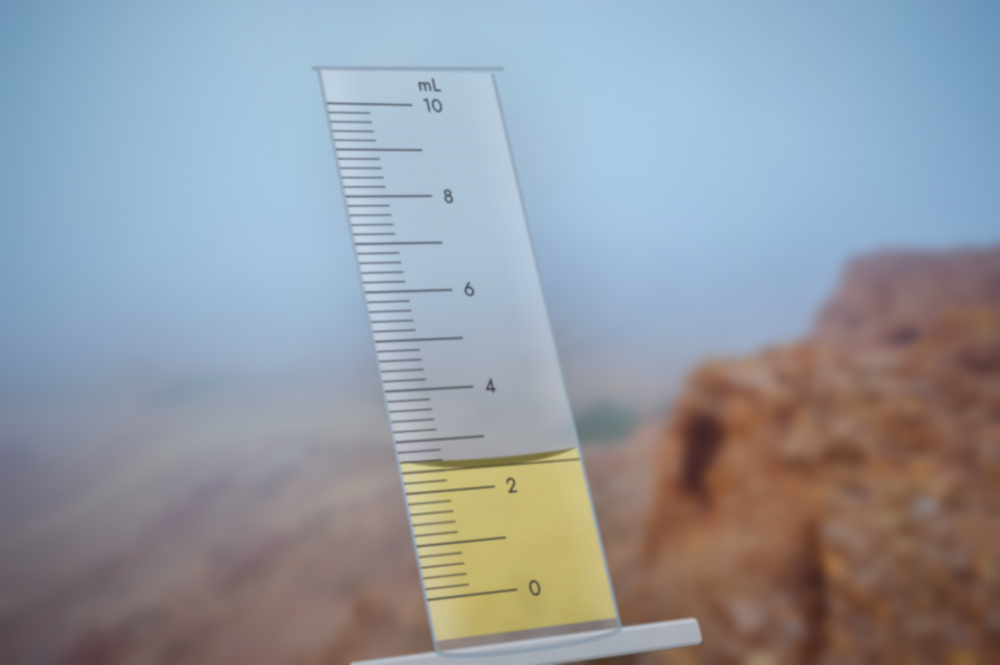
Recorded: value=2.4 unit=mL
